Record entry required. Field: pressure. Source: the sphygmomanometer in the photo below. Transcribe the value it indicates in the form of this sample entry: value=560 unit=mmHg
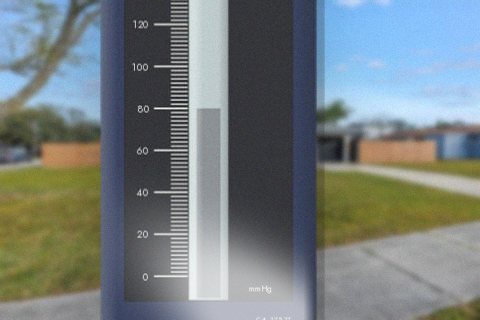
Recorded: value=80 unit=mmHg
